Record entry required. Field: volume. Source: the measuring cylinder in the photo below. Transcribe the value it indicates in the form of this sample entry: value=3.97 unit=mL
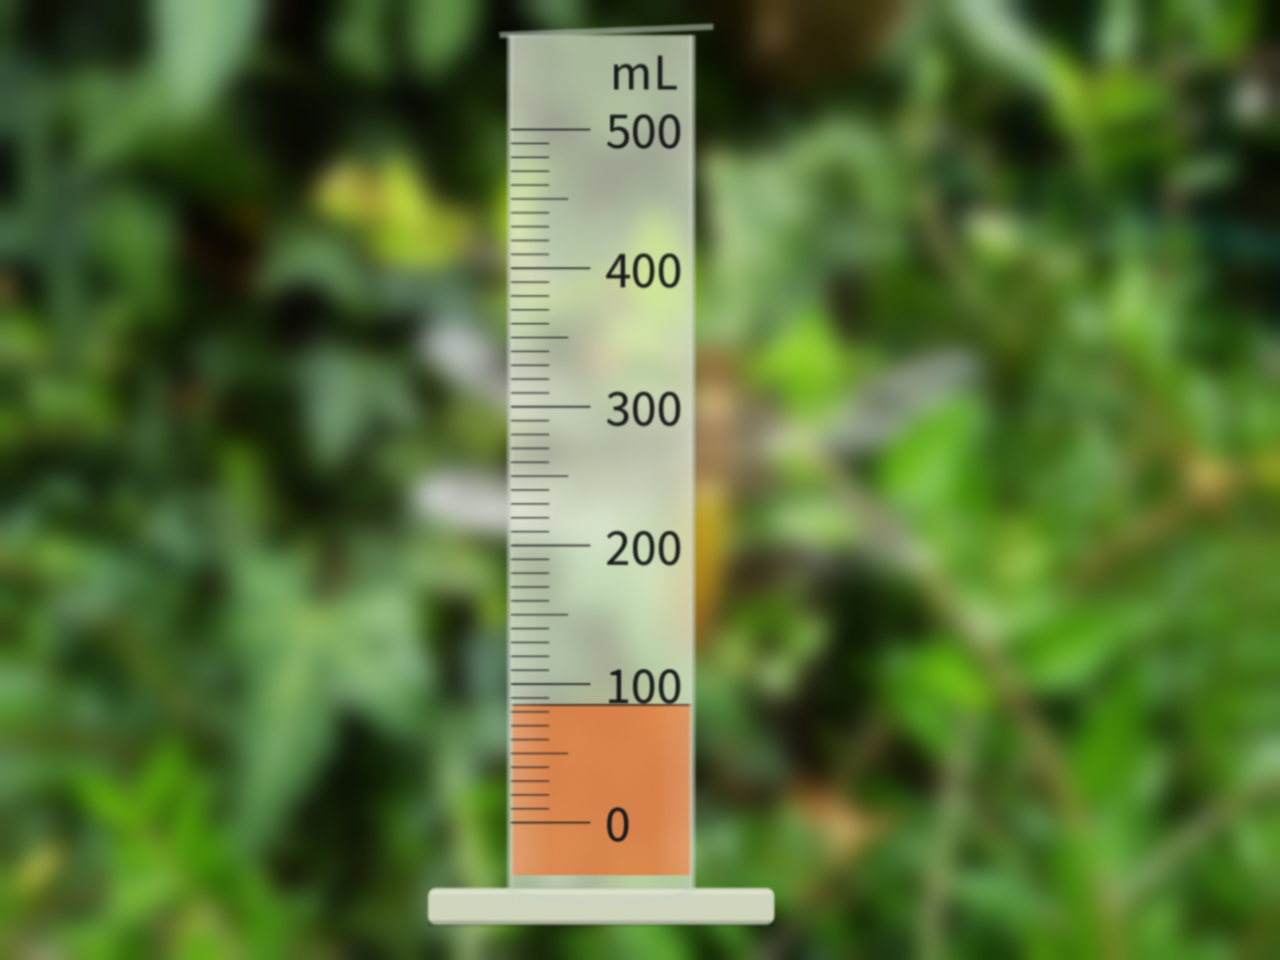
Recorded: value=85 unit=mL
